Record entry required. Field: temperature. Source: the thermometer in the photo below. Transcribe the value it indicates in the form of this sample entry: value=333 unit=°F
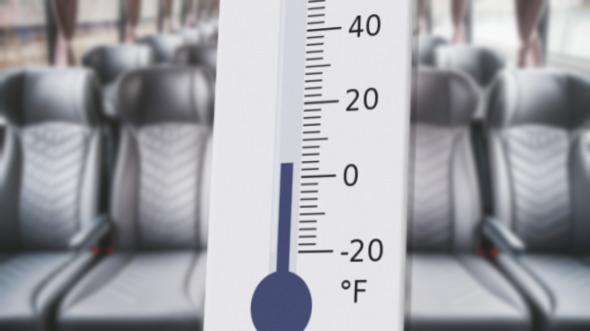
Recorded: value=4 unit=°F
